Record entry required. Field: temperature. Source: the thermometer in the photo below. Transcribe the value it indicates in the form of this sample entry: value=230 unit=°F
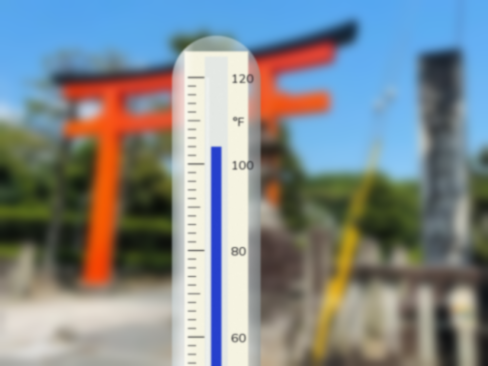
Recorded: value=104 unit=°F
